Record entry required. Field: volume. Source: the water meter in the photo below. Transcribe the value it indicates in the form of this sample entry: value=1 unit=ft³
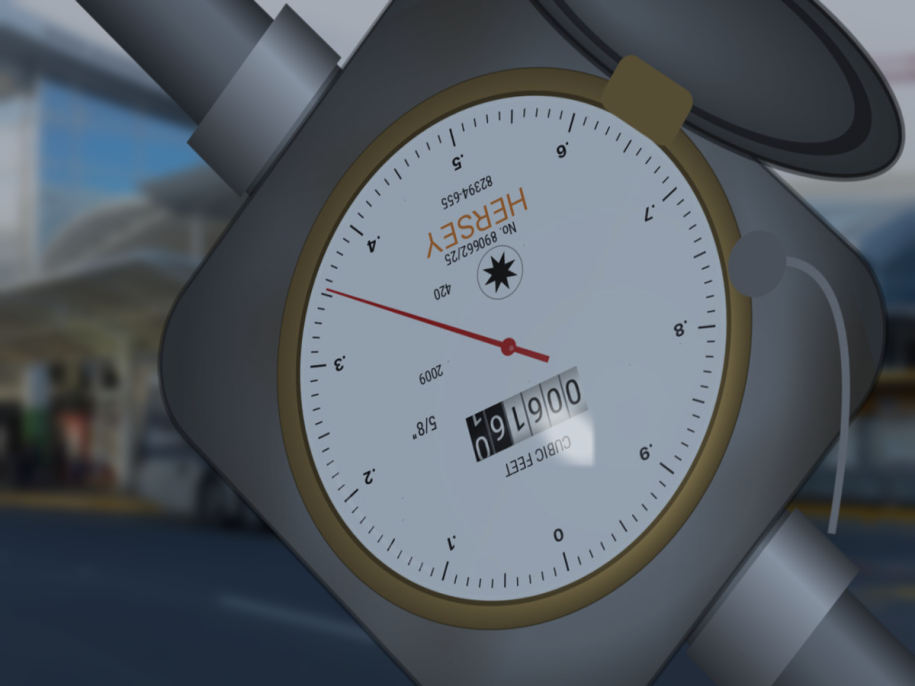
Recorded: value=6160.35 unit=ft³
